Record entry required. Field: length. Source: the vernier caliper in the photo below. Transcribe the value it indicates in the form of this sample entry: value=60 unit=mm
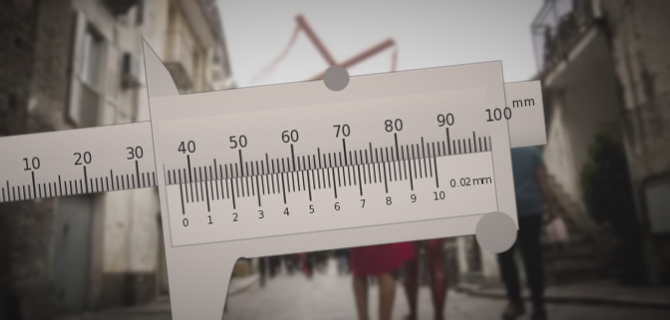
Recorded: value=38.0 unit=mm
